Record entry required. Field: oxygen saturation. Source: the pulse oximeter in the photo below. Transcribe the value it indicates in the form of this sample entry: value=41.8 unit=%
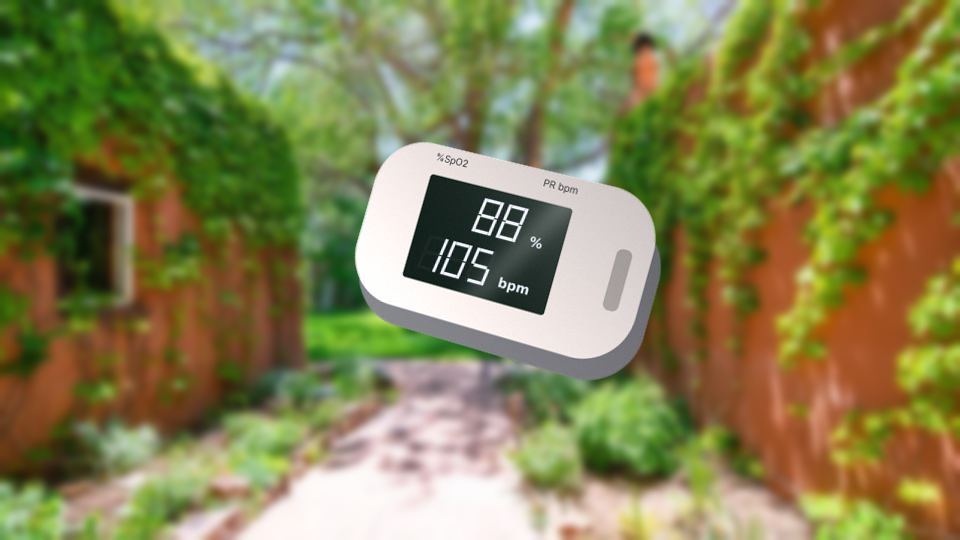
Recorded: value=88 unit=%
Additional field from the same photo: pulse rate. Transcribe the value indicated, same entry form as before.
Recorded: value=105 unit=bpm
